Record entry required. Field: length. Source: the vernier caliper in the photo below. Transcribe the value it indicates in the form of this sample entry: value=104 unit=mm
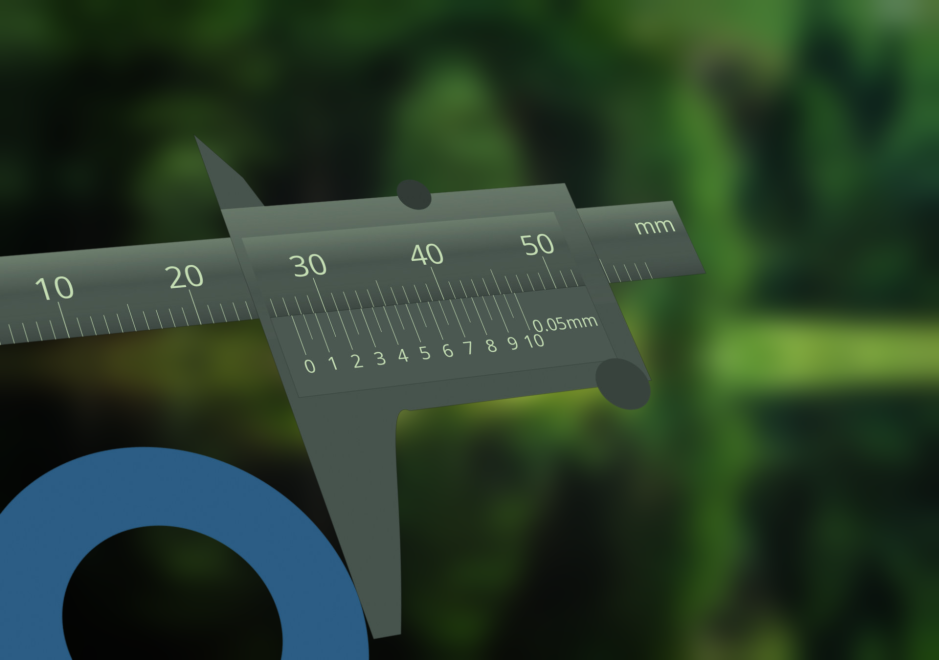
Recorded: value=27.2 unit=mm
